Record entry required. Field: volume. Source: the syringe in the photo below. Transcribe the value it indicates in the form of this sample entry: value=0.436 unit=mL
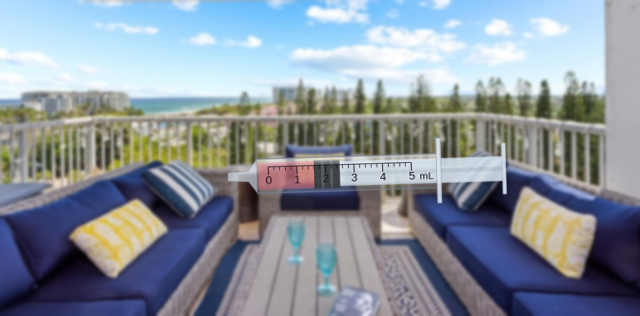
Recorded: value=1.6 unit=mL
